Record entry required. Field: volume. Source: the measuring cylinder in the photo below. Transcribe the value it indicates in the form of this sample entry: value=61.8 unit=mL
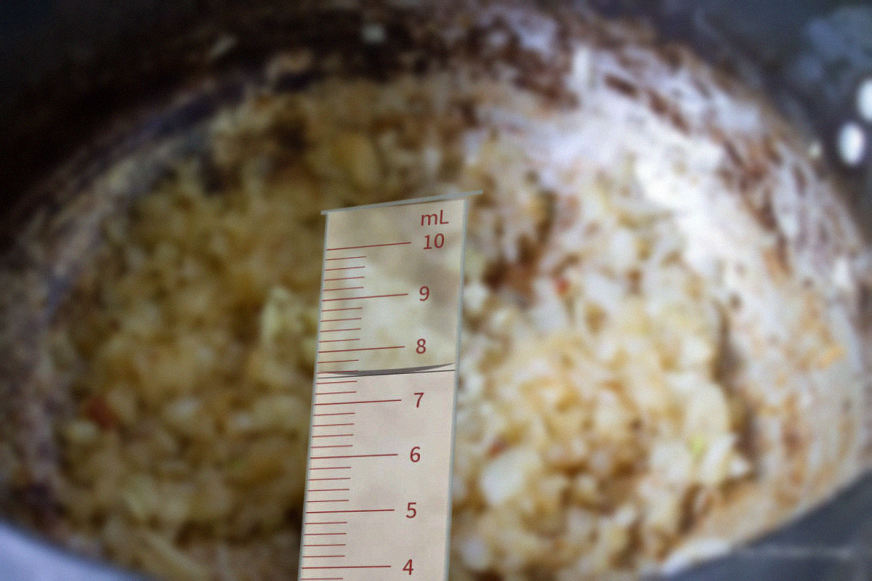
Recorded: value=7.5 unit=mL
